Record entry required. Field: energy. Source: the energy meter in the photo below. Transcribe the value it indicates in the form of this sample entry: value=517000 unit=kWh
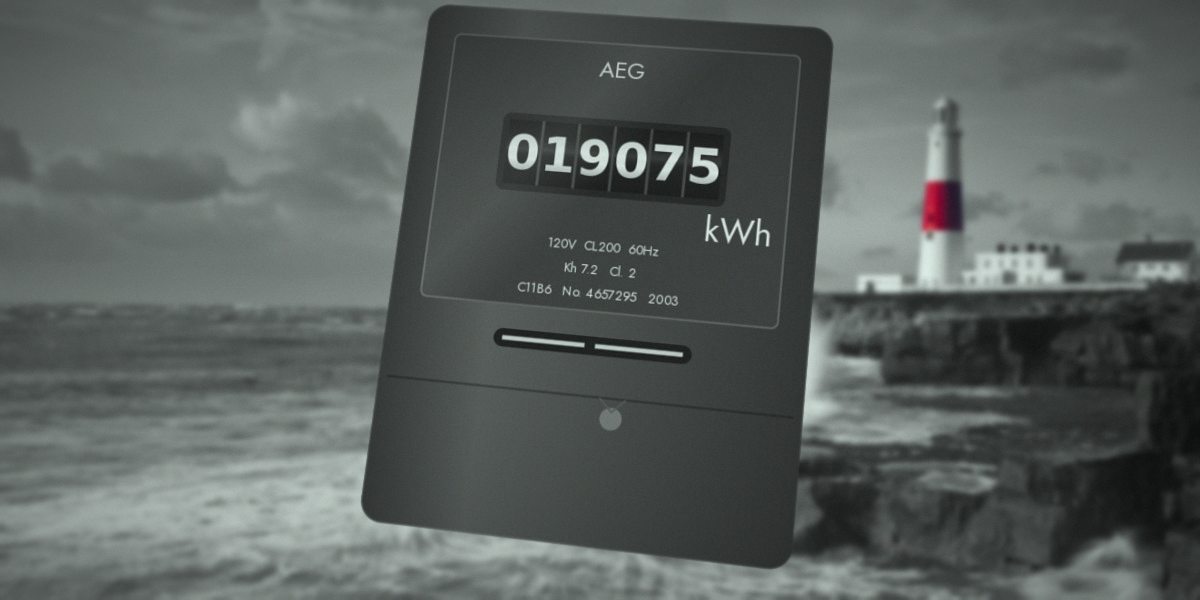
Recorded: value=19075 unit=kWh
